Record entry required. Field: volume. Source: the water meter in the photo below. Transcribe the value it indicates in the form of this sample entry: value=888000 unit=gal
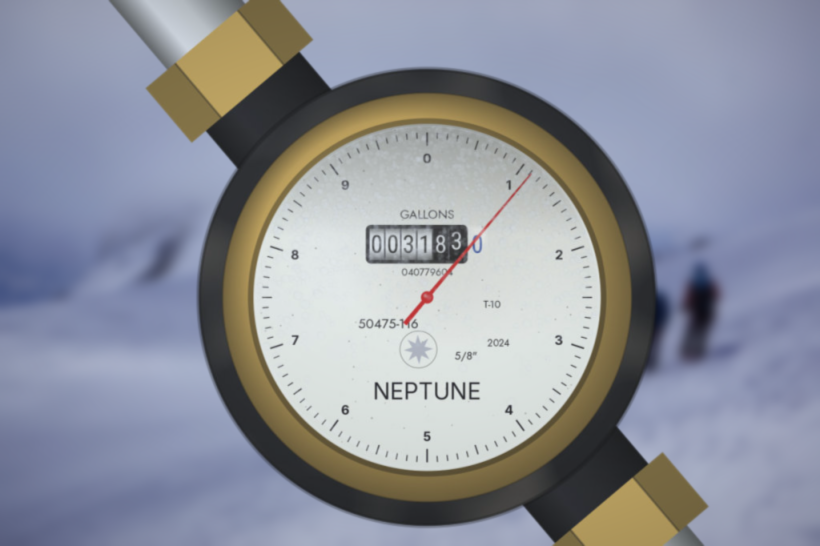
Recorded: value=31831.1 unit=gal
